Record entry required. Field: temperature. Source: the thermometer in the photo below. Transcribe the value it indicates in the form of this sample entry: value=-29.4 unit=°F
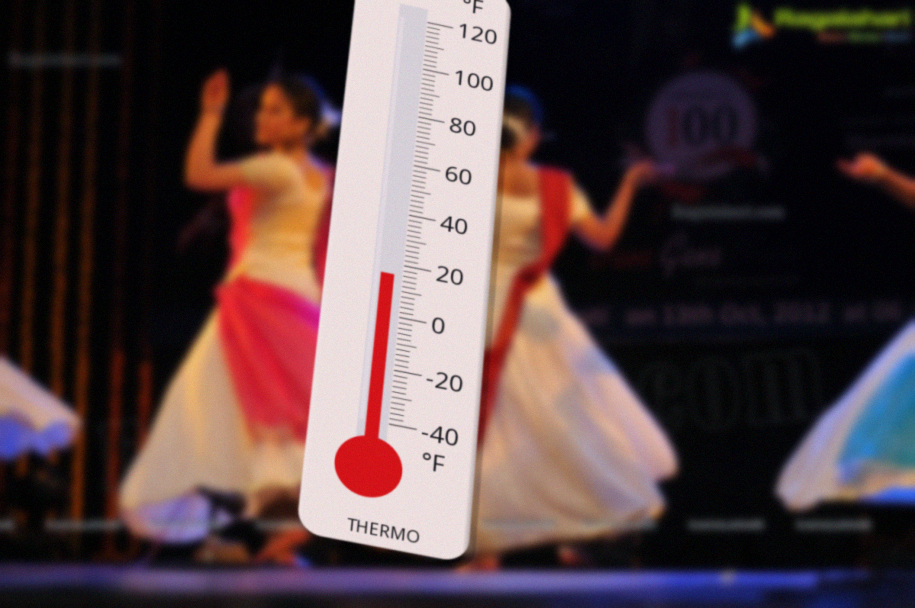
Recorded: value=16 unit=°F
